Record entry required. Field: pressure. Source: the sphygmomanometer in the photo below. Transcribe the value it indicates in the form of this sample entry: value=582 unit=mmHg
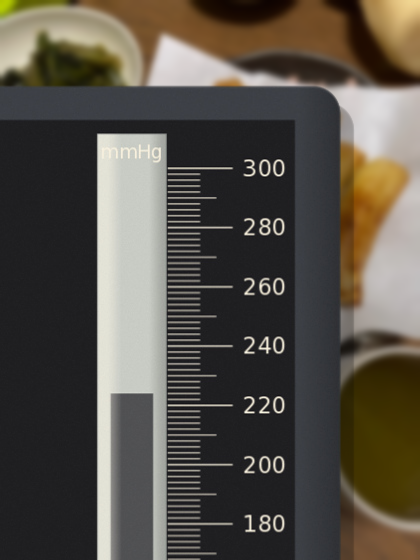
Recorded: value=224 unit=mmHg
